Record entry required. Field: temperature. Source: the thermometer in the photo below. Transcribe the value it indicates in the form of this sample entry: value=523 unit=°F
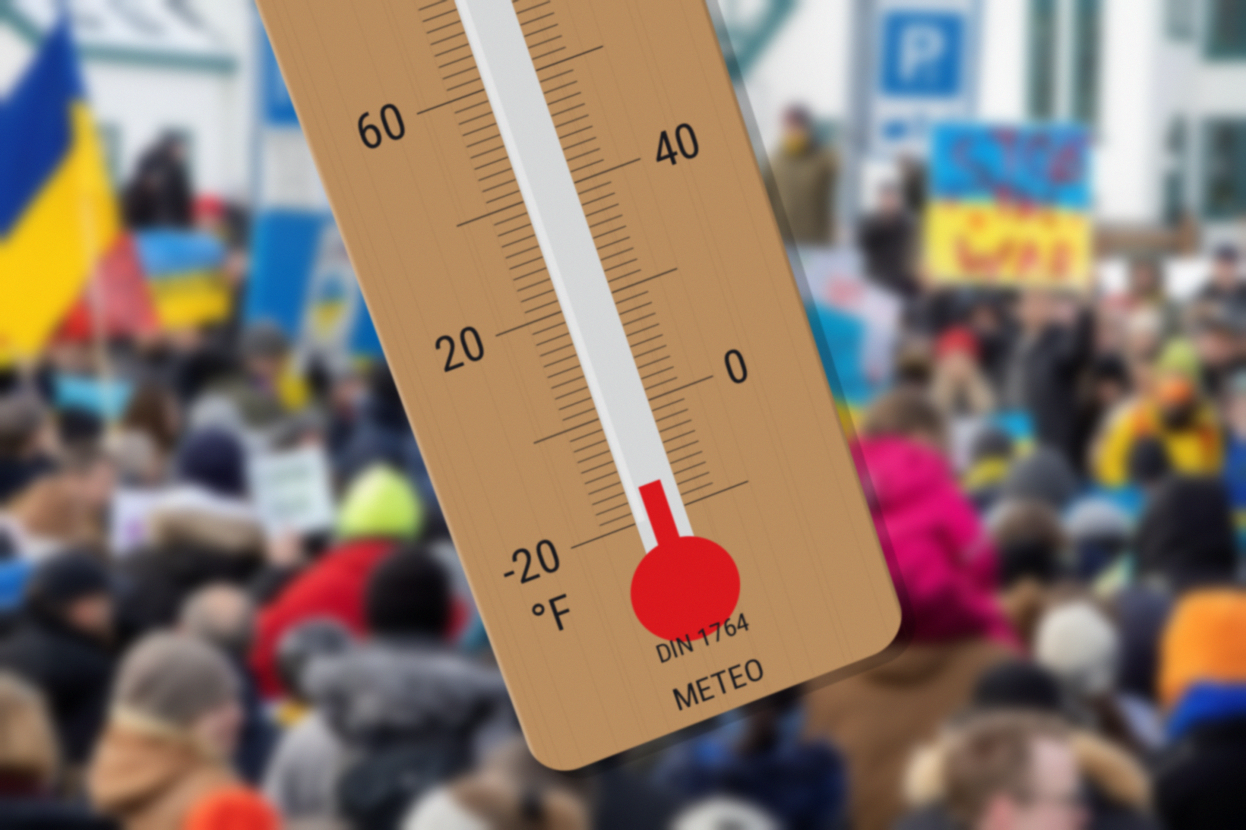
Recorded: value=-14 unit=°F
